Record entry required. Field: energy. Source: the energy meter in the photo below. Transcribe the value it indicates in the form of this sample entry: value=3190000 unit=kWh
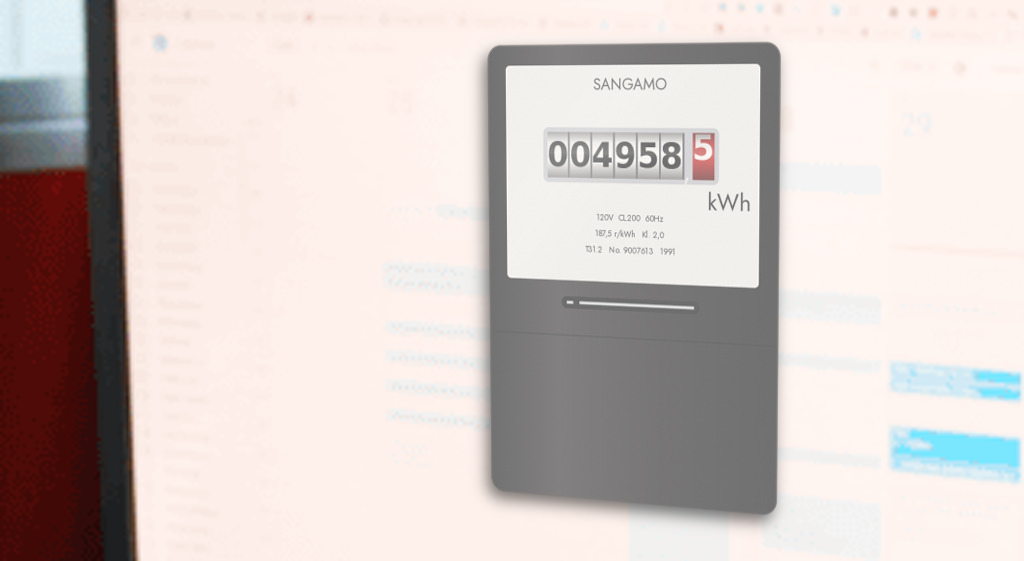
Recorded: value=4958.5 unit=kWh
